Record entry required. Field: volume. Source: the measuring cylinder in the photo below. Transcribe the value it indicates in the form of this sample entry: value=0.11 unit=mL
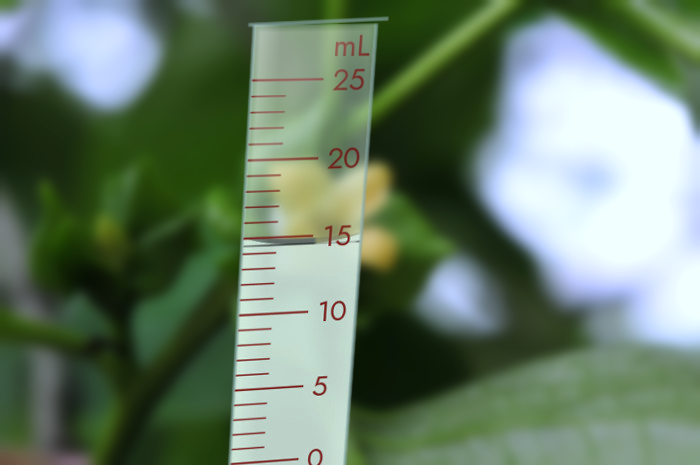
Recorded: value=14.5 unit=mL
